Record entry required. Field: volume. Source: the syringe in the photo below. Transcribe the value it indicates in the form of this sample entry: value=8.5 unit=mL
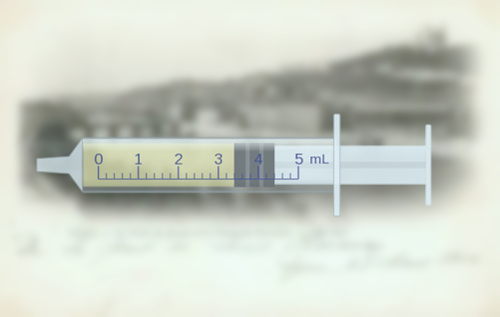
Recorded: value=3.4 unit=mL
